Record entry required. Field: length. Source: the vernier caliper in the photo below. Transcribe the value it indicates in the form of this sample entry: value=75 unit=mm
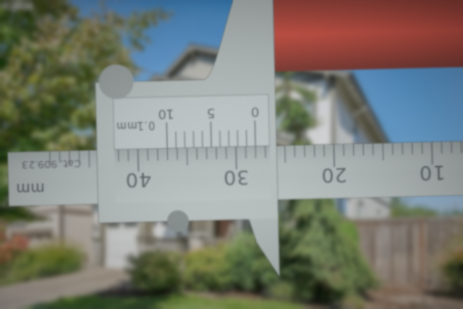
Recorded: value=28.0 unit=mm
